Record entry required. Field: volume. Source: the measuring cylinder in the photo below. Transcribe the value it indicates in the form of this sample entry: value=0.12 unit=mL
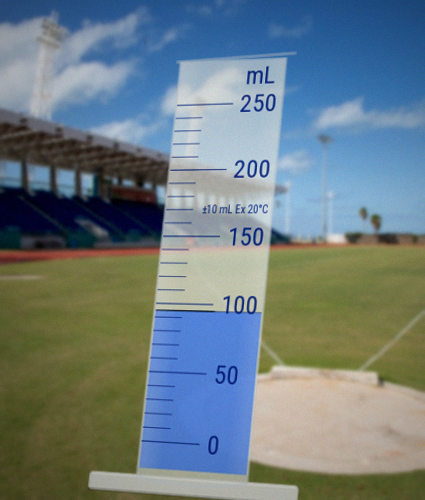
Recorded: value=95 unit=mL
